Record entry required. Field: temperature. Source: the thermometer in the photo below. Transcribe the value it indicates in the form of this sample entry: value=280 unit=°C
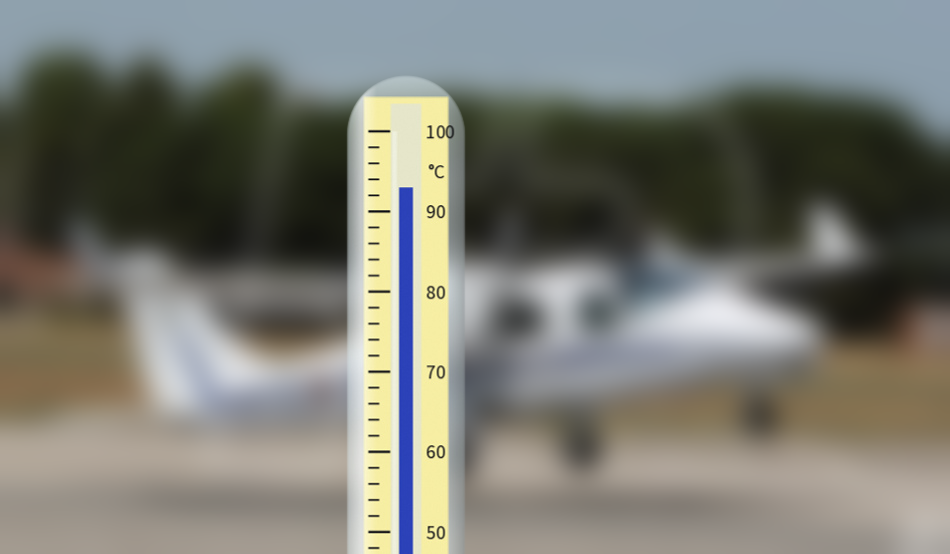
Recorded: value=93 unit=°C
